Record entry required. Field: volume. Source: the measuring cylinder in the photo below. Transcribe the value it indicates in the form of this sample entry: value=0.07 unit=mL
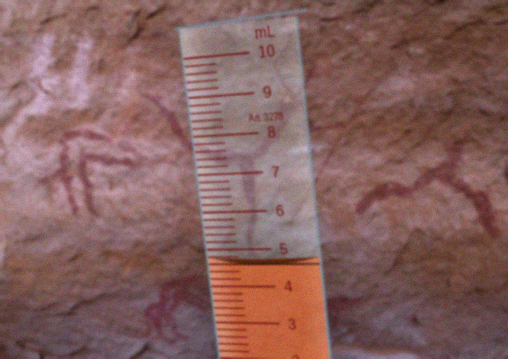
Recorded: value=4.6 unit=mL
